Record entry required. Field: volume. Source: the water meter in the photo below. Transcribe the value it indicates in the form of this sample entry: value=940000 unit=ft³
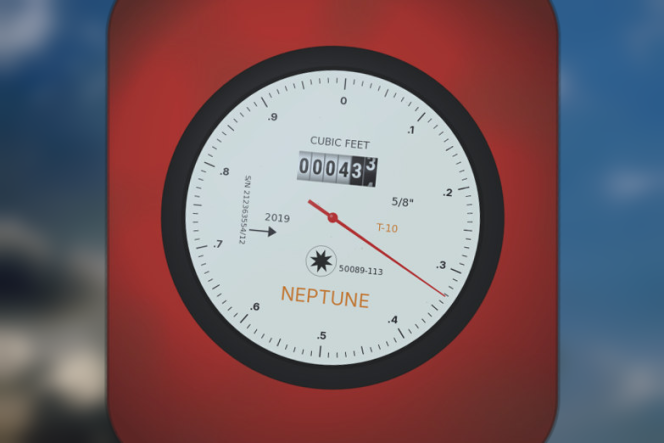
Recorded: value=433.33 unit=ft³
